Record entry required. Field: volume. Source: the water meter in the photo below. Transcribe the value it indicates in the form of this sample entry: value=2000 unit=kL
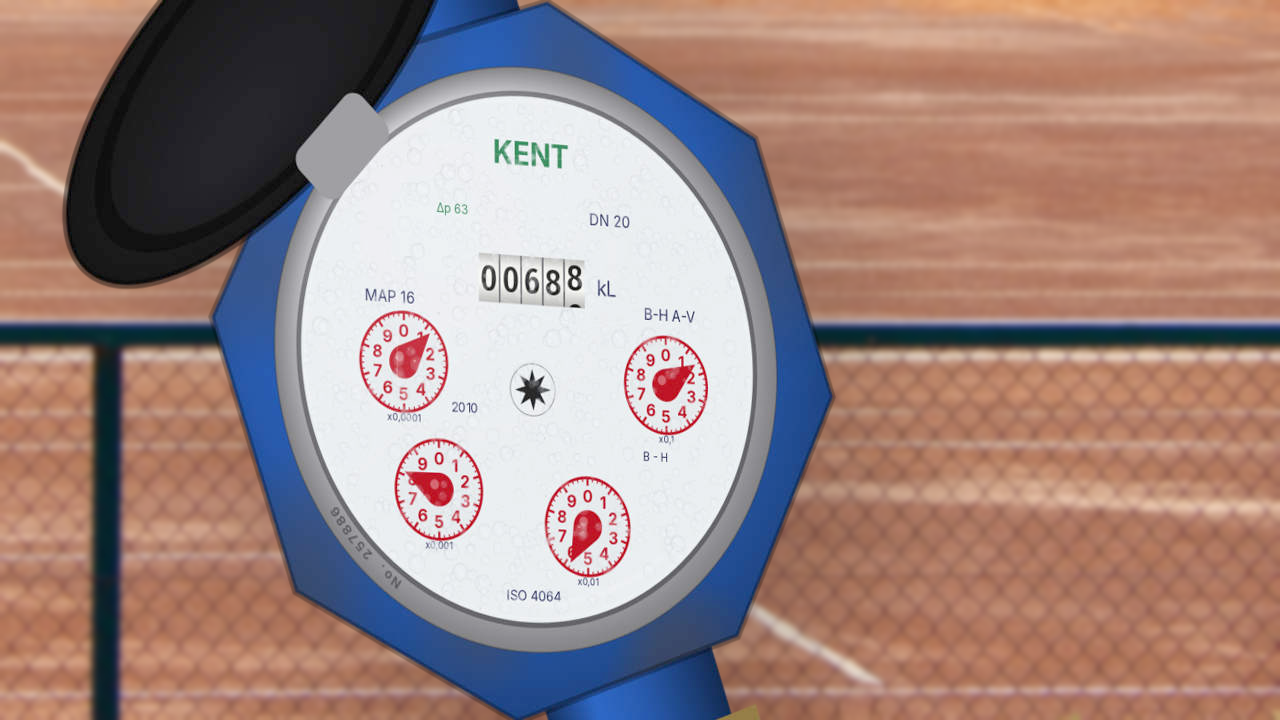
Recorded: value=688.1581 unit=kL
